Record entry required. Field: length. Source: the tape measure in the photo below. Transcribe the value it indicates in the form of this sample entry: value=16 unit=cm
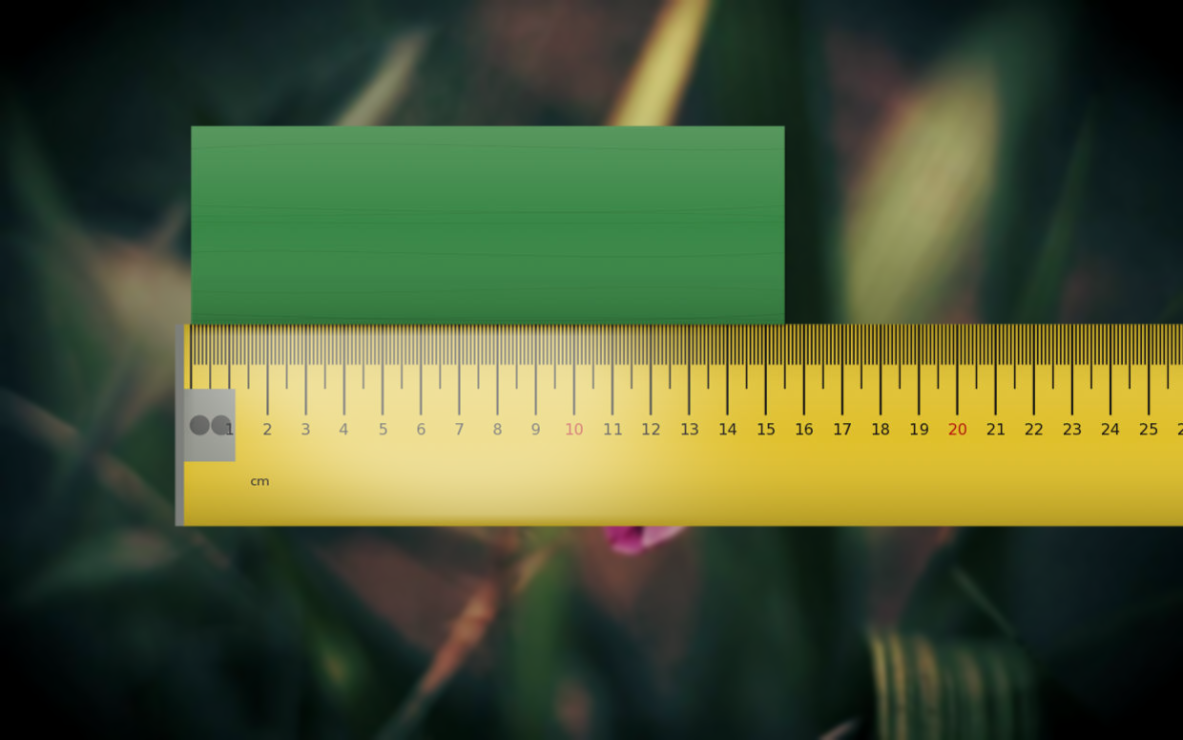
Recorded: value=15.5 unit=cm
